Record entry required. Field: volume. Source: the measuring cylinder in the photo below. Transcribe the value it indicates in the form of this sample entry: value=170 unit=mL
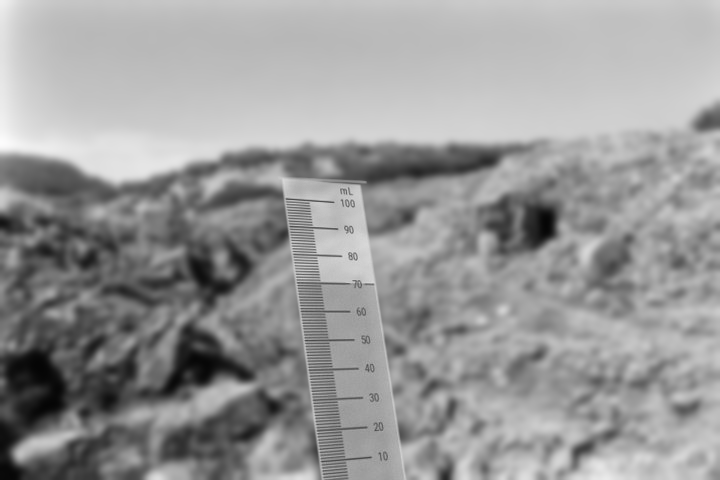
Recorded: value=70 unit=mL
